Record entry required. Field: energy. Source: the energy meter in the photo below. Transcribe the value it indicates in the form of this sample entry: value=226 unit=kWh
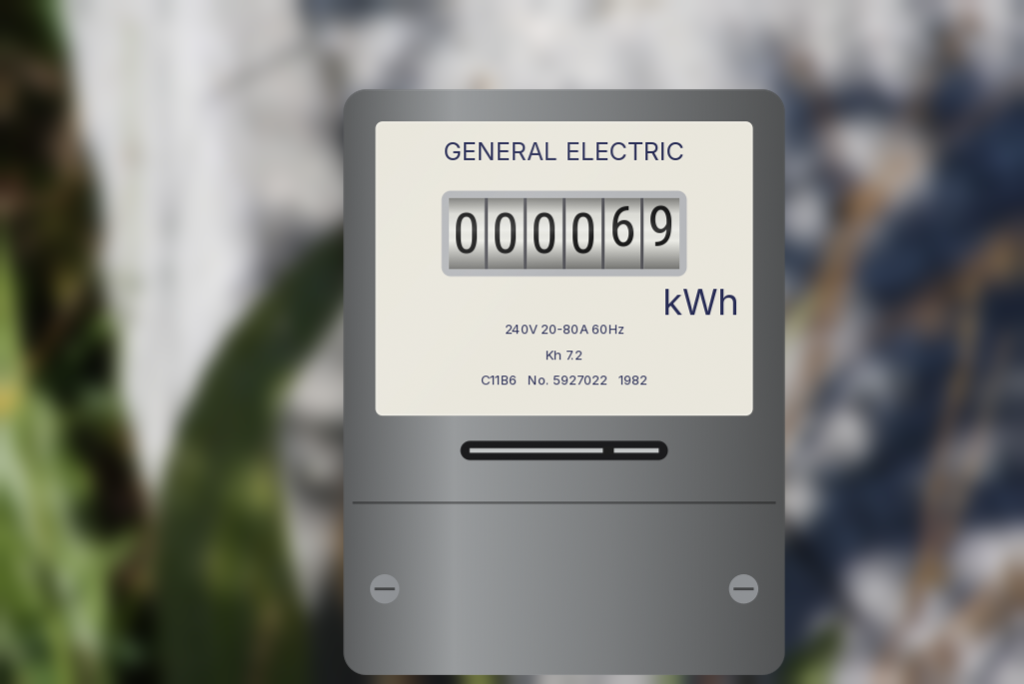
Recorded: value=69 unit=kWh
